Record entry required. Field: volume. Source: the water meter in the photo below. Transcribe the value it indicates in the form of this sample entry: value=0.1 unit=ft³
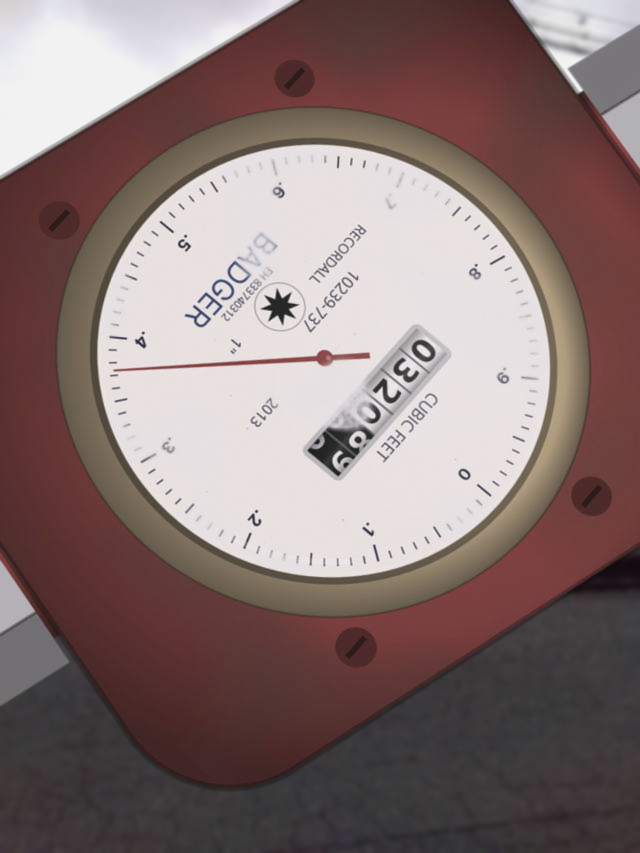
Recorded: value=32089.37 unit=ft³
